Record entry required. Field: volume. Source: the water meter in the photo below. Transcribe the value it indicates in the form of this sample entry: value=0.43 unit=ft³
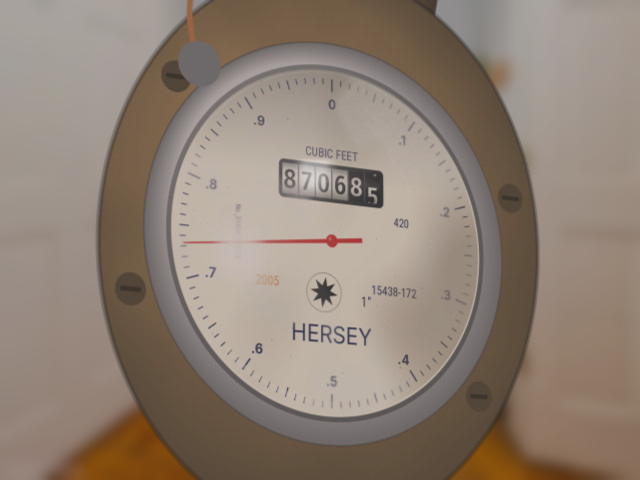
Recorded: value=870684.73 unit=ft³
